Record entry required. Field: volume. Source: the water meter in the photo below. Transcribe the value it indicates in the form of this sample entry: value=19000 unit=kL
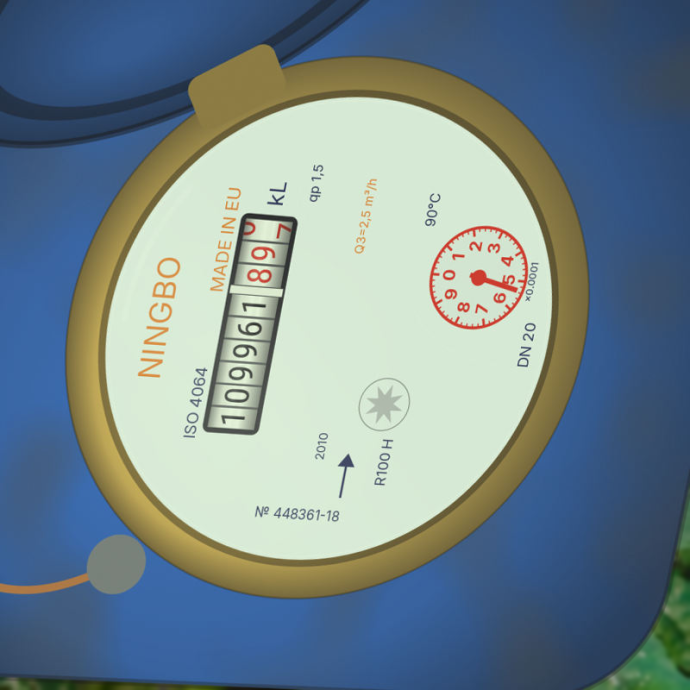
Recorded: value=109961.8965 unit=kL
